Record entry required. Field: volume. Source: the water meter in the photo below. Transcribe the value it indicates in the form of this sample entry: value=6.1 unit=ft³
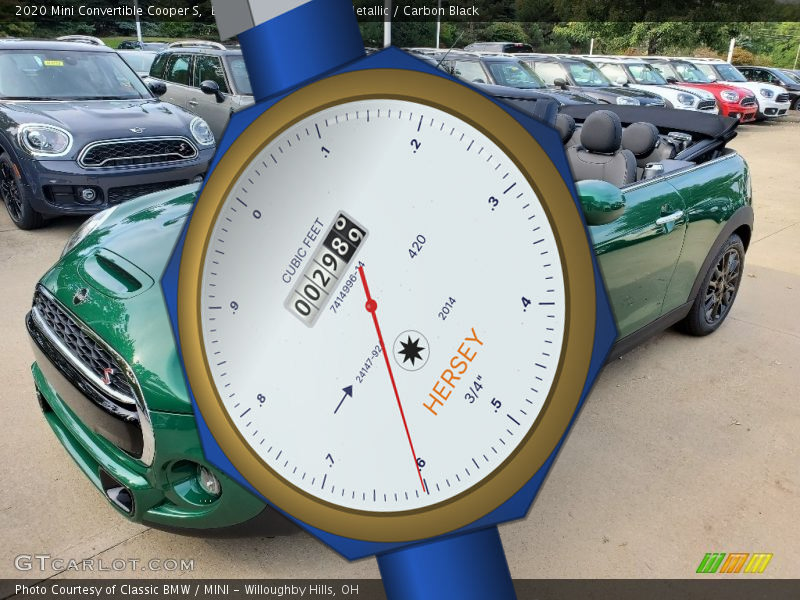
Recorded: value=2988.60 unit=ft³
